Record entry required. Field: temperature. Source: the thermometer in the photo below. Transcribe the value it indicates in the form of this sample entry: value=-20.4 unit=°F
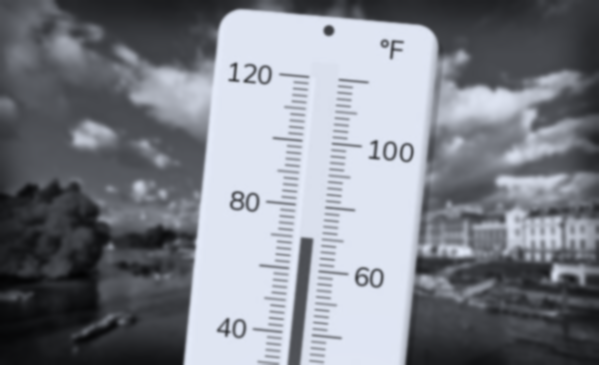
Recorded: value=70 unit=°F
